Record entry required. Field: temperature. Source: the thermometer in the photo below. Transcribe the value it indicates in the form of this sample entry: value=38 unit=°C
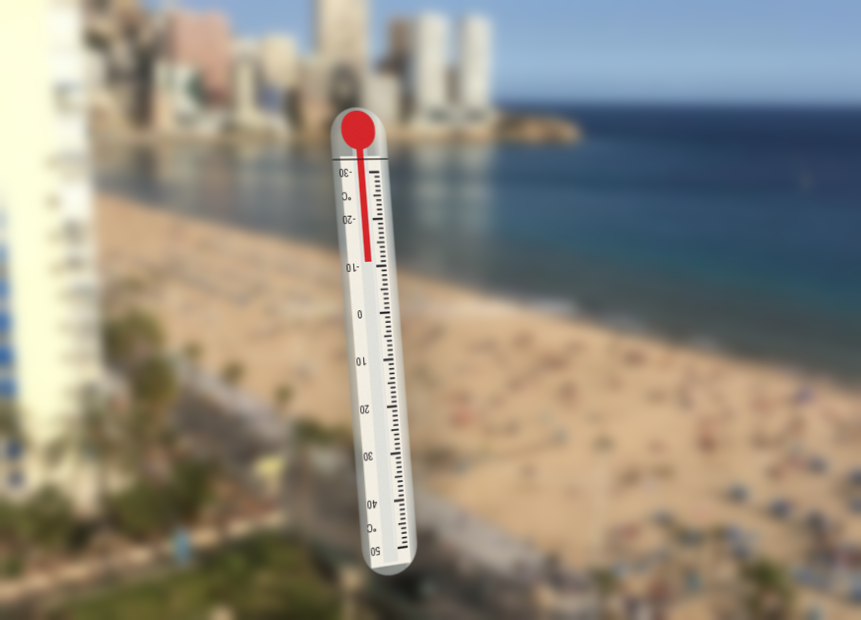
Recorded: value=-11 unit=°C
